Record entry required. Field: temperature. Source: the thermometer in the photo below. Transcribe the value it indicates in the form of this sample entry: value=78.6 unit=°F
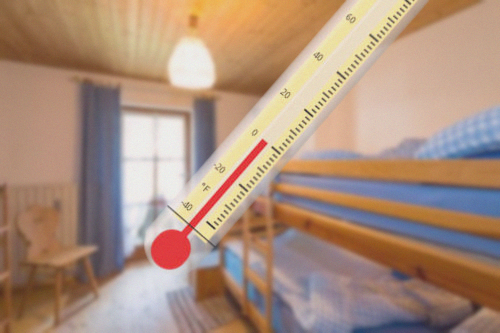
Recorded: value=0 unit=°F
